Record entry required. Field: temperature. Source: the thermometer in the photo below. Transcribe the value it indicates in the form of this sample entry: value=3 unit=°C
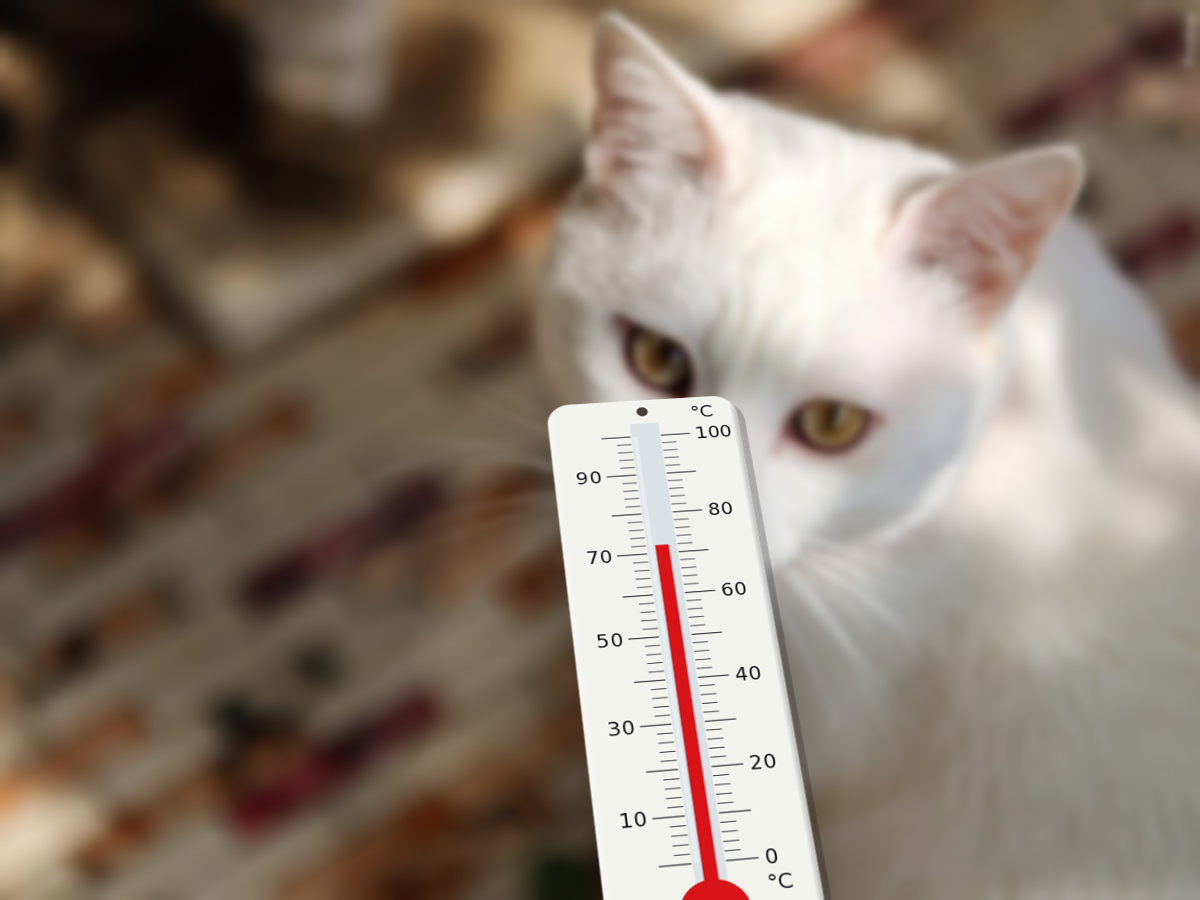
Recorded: value=72 unit=°C
